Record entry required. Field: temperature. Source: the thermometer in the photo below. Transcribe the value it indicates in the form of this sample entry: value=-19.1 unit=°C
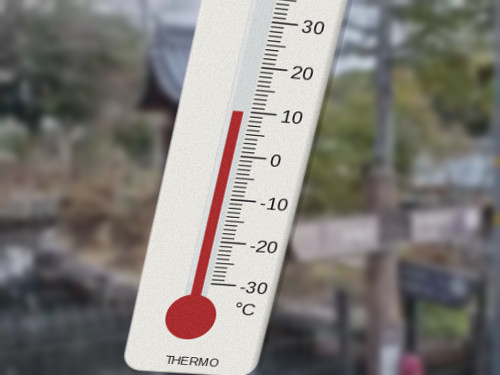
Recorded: value=10 unit=°C
